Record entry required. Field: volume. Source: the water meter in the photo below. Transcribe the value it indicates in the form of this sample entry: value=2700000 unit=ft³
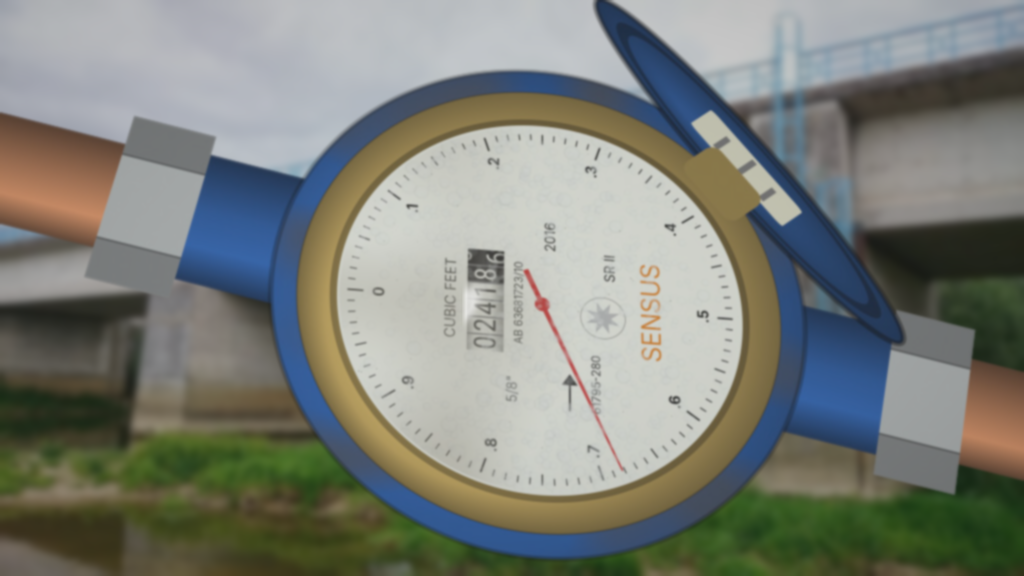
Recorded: value=24185.68 unit=ft³
